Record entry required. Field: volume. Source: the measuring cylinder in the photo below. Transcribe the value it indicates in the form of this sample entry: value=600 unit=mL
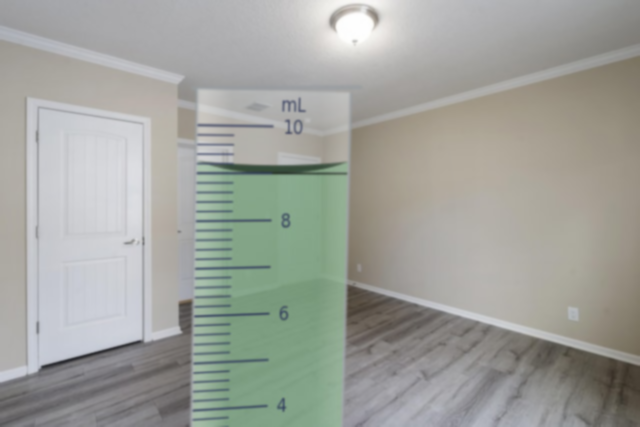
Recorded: value=9 unit=mL
